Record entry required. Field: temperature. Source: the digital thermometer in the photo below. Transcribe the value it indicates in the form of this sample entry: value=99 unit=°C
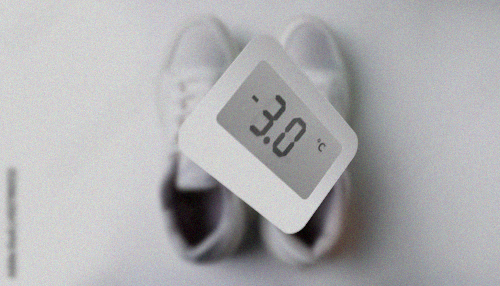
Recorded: value=-3.0 unit=°C
